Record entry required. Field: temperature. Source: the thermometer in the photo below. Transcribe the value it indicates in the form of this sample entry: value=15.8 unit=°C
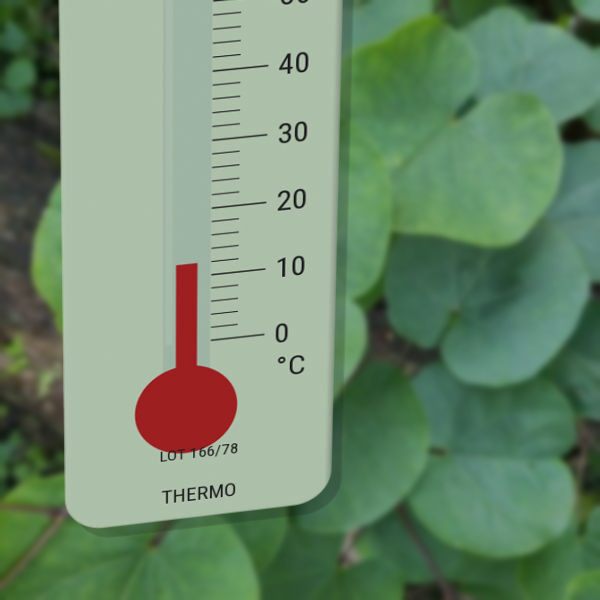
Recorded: value=12 unit=°C
